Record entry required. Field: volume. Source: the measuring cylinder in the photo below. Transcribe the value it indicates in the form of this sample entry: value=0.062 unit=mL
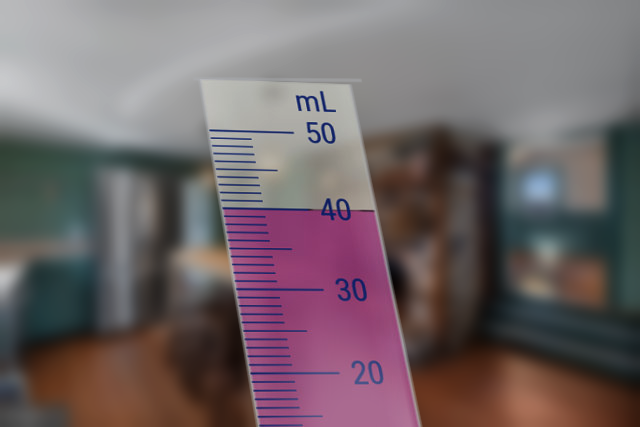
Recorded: value=40 unit=mL
